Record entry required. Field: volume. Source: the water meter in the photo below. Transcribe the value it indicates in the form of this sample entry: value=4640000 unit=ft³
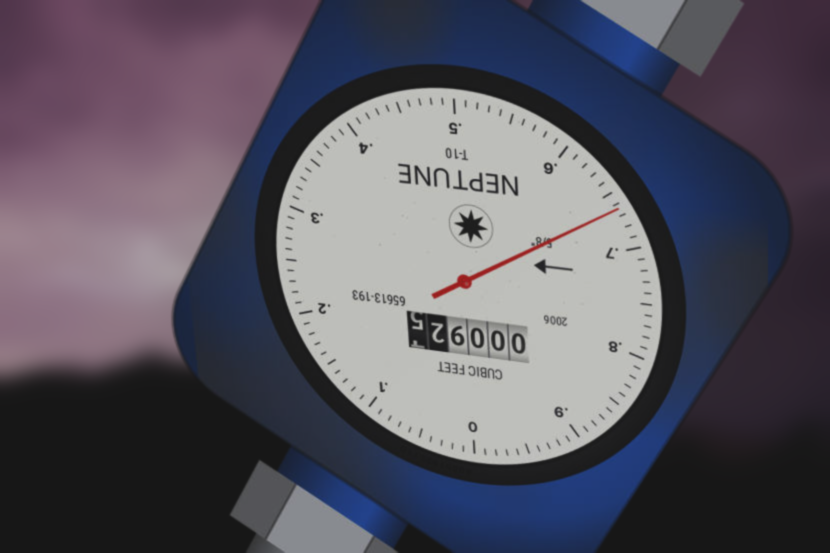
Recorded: value=924.66 unit=ft³
